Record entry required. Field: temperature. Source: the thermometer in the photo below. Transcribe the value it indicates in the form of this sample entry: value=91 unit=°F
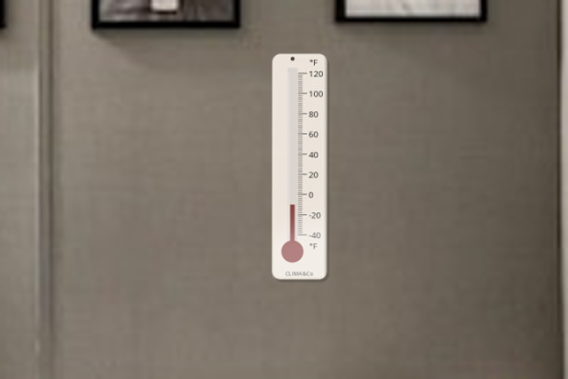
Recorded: value=-10 unit=°F
